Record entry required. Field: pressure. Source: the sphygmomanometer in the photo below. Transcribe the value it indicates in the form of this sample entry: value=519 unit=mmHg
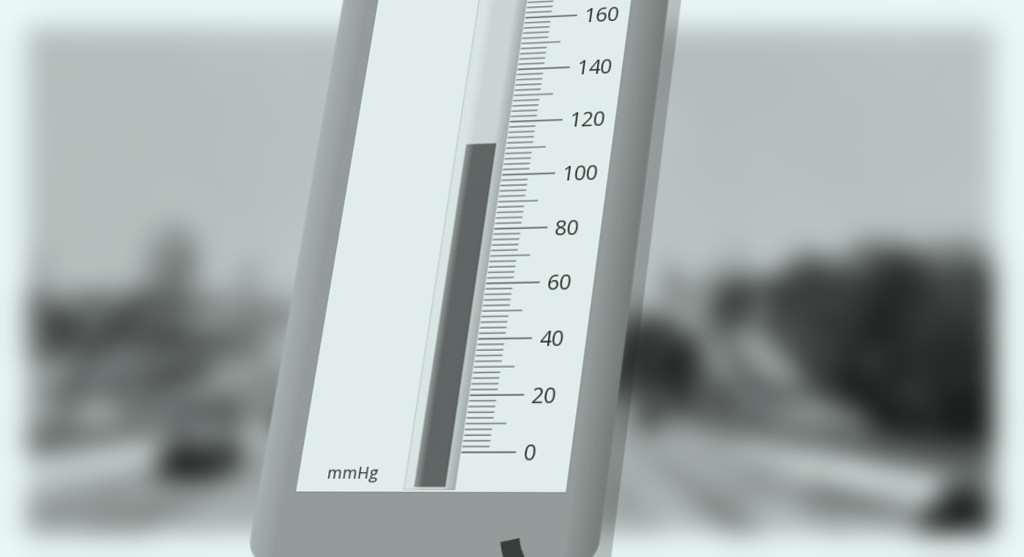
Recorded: value=112 unit=mmHg
